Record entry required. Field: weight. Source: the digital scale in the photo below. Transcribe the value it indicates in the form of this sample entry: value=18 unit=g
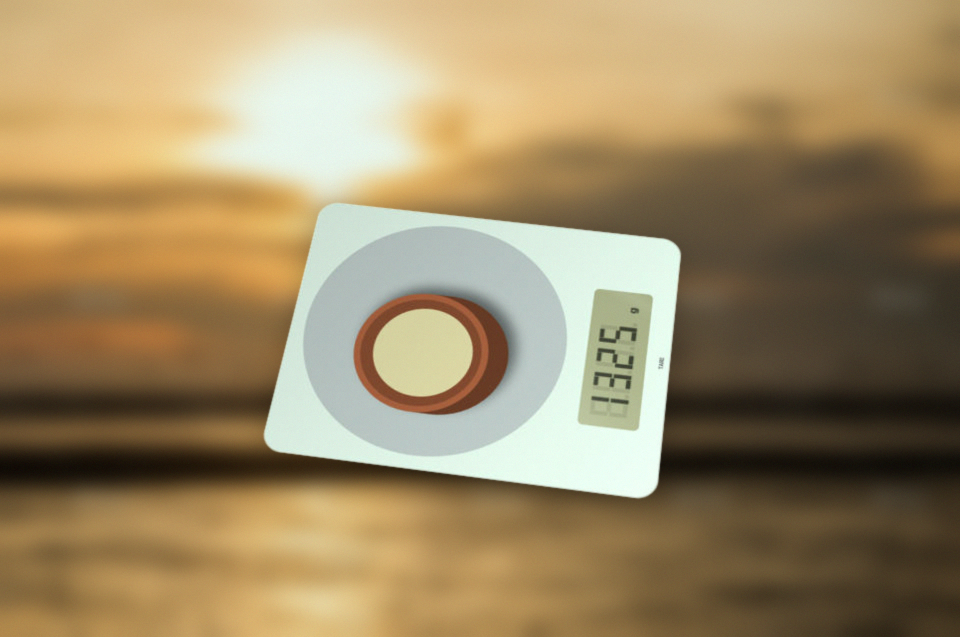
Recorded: value=1325 unit=g
